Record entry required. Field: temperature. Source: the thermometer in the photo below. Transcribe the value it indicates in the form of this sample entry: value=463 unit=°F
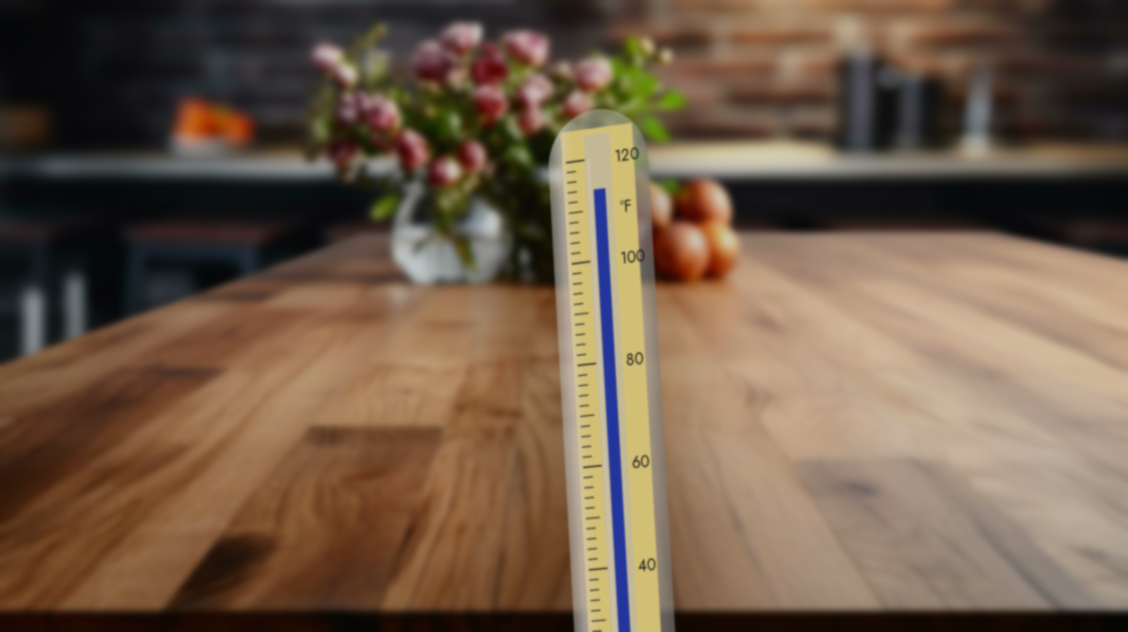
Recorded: value=114 unit=°F
